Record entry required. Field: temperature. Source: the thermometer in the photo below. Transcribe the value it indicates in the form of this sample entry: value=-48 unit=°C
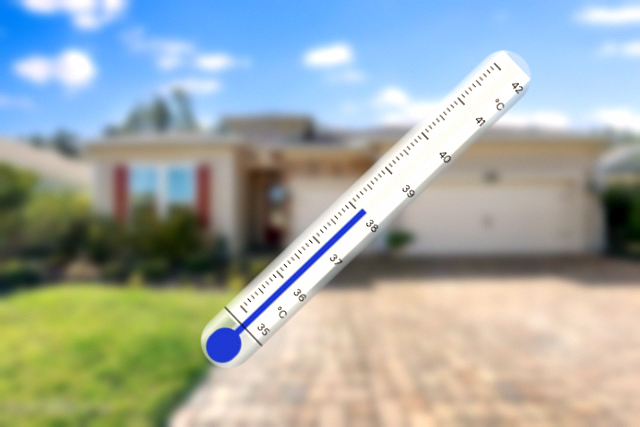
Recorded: value=38.1 unit=°C
